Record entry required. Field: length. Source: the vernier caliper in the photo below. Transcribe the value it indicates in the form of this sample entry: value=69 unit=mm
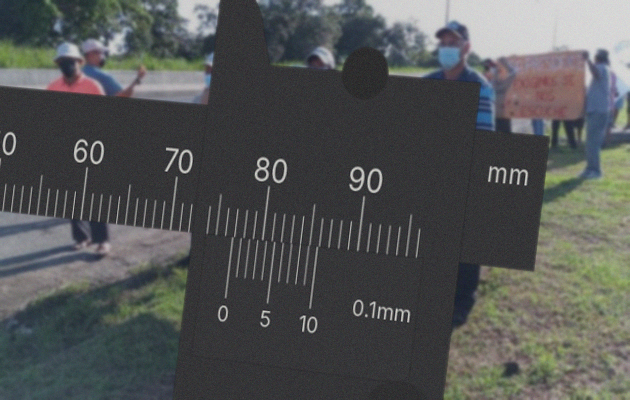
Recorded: value=76.8 unit=mm
